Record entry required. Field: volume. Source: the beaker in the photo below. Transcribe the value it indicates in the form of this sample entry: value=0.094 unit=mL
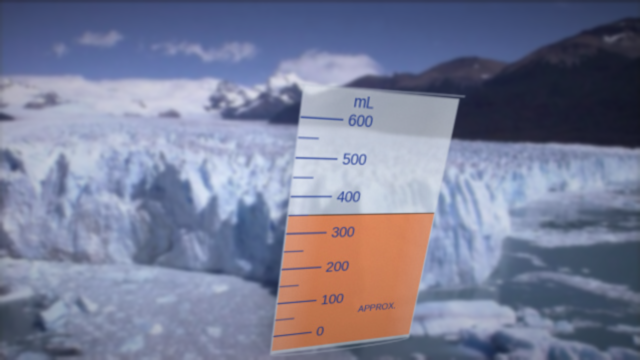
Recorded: value=350 unit=mL
